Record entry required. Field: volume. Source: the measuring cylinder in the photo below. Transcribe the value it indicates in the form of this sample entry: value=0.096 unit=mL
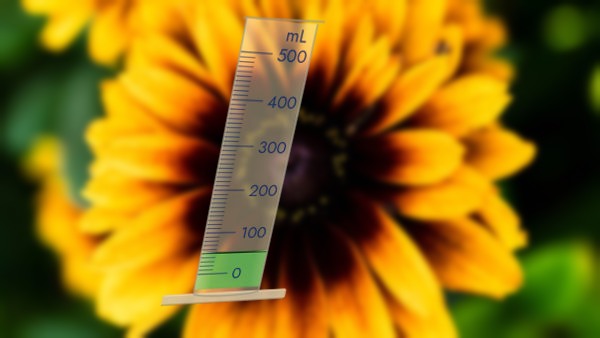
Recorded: value=50 unit=mL
